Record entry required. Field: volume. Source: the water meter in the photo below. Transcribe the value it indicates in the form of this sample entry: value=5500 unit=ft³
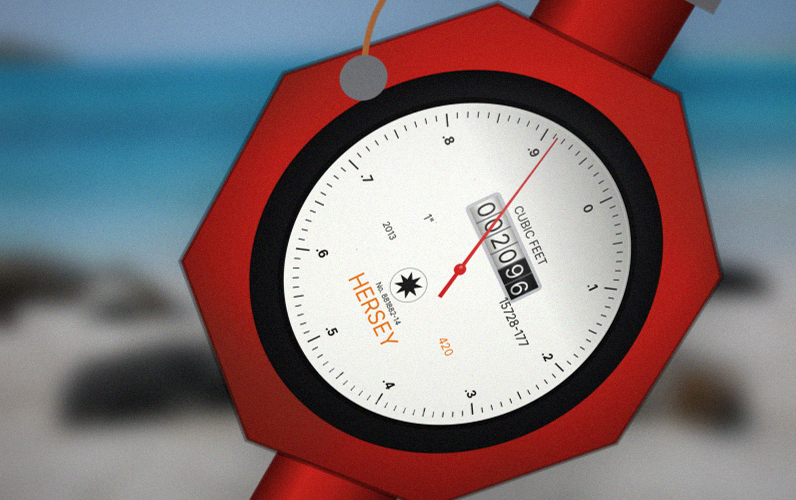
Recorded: value=2095.91 unit=ft³
